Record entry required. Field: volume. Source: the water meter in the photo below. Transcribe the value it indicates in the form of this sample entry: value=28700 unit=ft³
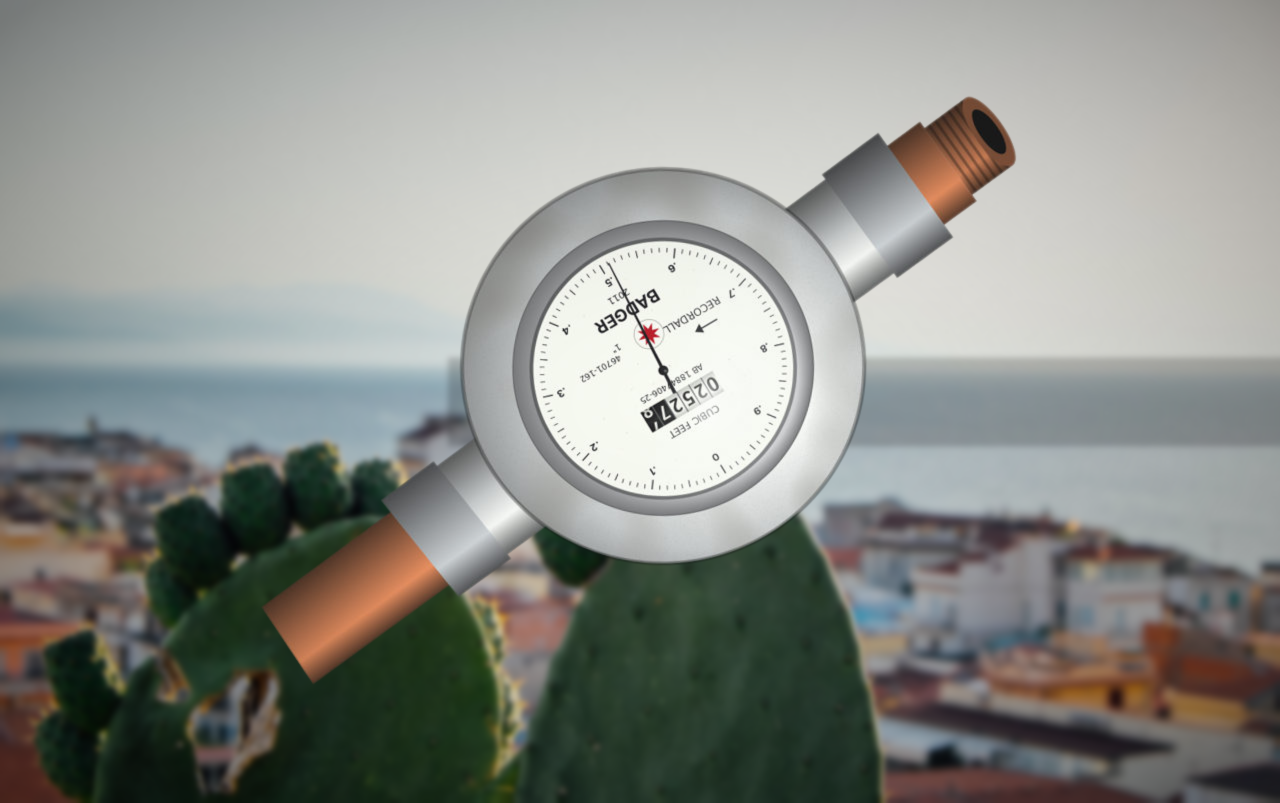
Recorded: value=25277.51 unit=ft³
